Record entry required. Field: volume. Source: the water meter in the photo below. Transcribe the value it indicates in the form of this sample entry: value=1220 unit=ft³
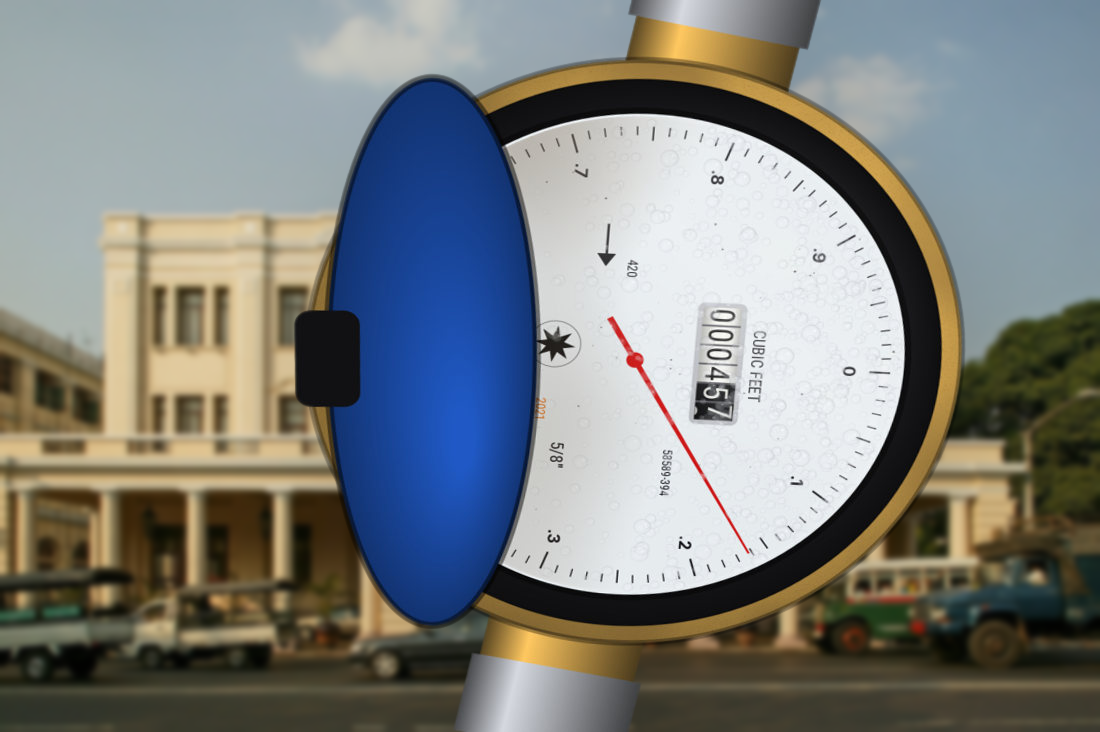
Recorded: value=457.16 unit=ft³
